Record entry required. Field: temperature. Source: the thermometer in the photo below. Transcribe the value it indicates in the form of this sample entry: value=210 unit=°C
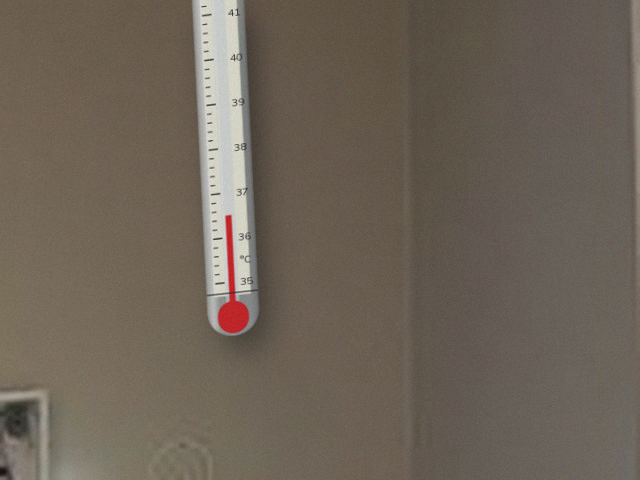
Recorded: value=36.5 unit=°C
